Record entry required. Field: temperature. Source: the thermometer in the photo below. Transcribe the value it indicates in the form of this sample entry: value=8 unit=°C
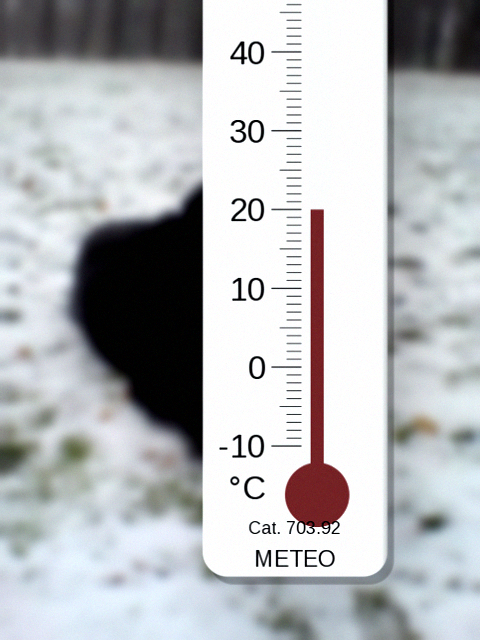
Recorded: value=20 unit=°C
